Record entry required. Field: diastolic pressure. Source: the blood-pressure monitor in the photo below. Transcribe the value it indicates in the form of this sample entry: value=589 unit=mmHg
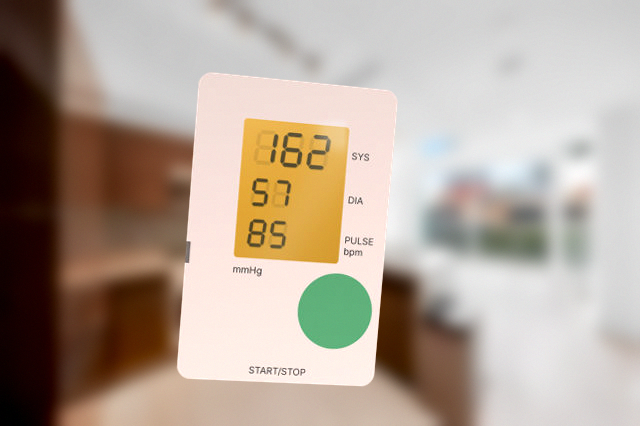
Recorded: value=57 unit=mmHg
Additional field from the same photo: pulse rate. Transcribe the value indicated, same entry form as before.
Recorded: value=85 unit=bpm
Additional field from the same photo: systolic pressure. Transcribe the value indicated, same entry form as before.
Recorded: value=162 unit=mmHg
